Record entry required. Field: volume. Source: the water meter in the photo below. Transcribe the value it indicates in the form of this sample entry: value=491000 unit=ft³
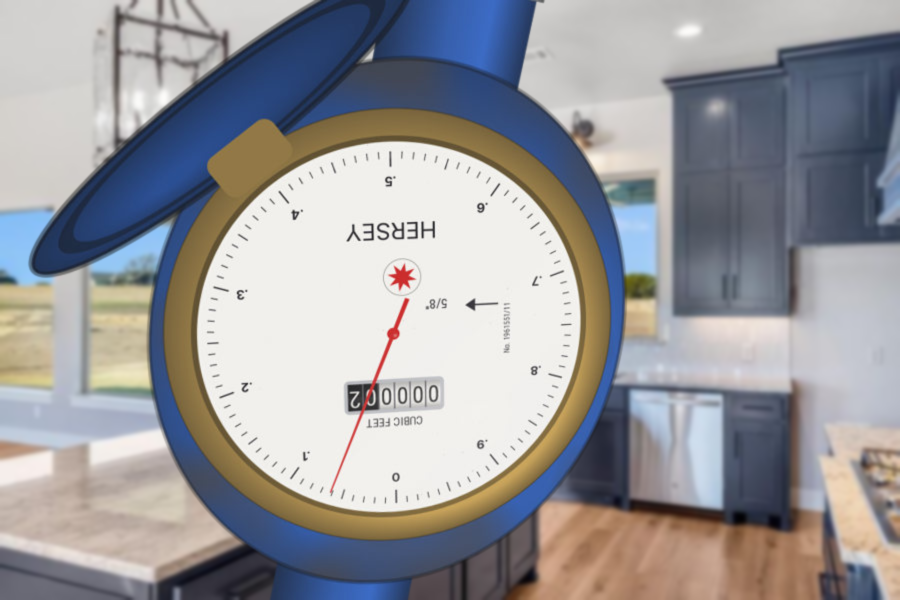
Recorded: value=2.06 unit=ft³
